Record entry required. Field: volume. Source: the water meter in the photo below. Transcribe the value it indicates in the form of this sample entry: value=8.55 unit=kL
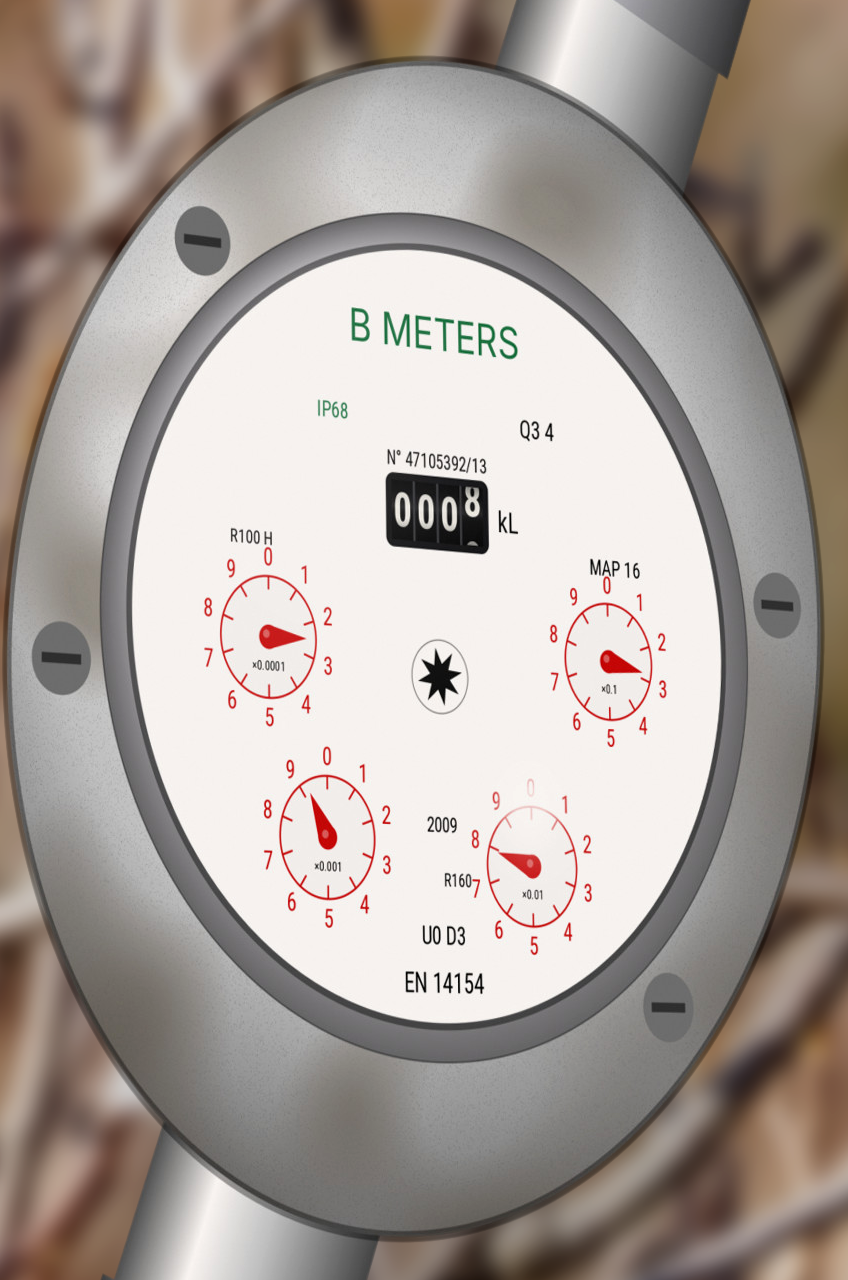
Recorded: value=8.2792 unit=kL
